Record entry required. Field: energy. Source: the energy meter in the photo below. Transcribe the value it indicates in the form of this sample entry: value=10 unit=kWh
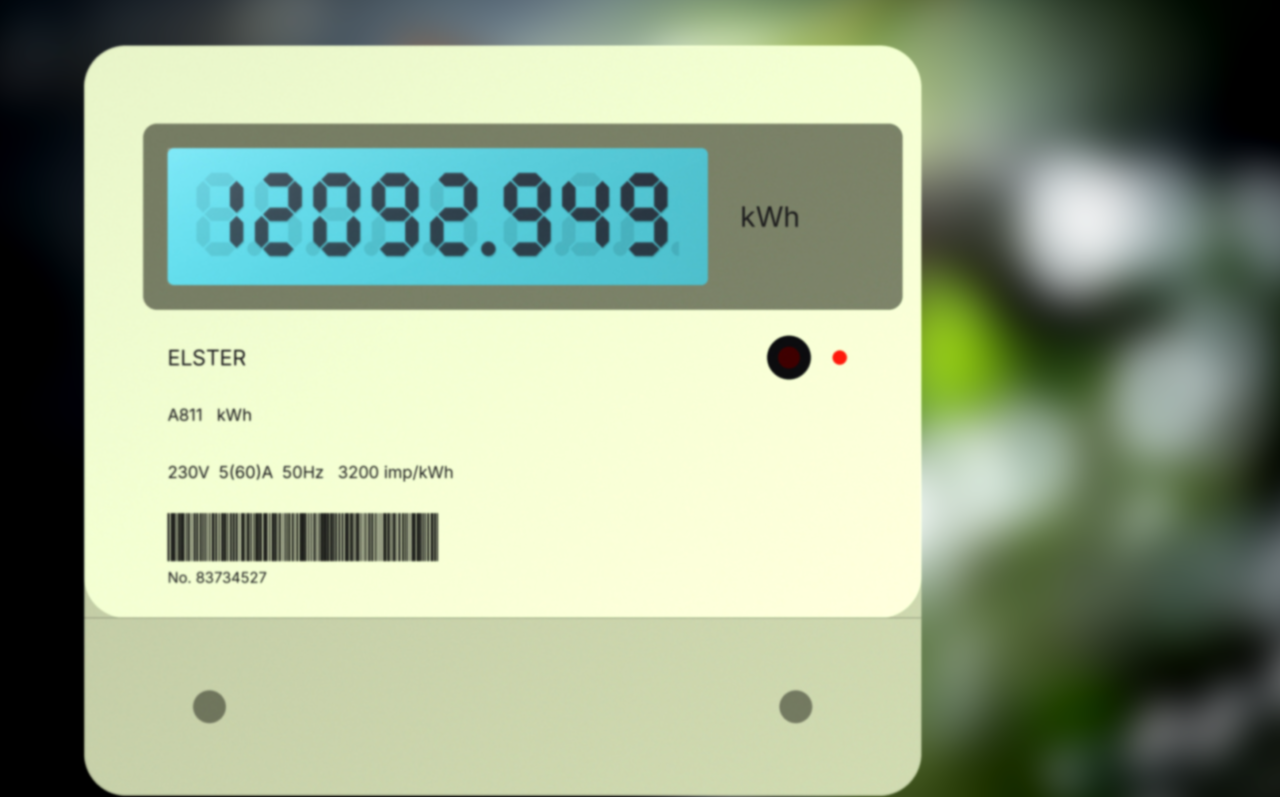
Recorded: value=12092.949 unit=kWh
